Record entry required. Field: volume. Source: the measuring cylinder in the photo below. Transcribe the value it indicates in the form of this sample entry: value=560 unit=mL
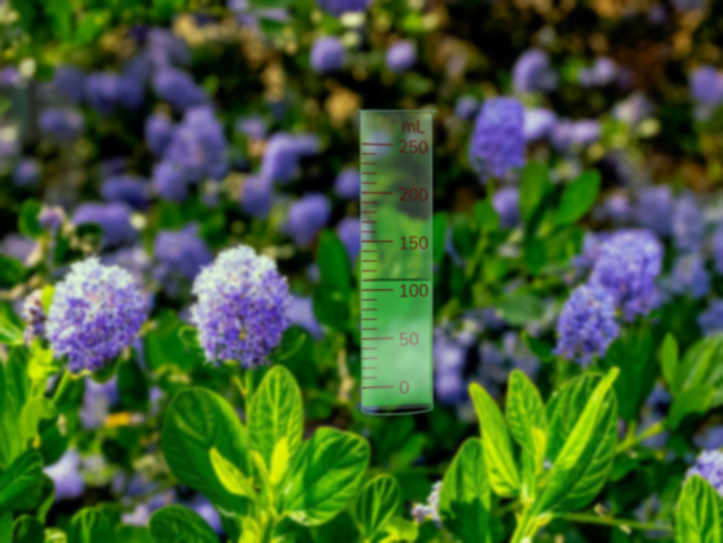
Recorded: value=110 unit=mL
